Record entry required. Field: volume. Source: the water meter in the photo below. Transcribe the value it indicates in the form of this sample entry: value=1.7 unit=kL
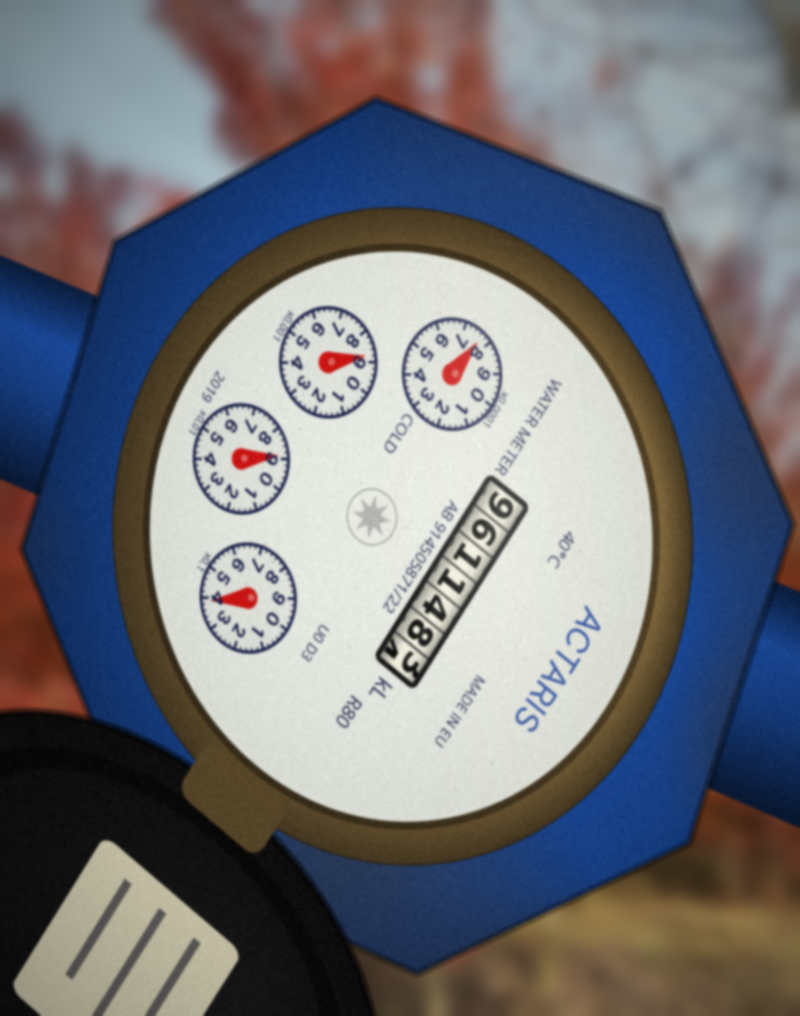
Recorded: value=9611483.3887 unit=kL
